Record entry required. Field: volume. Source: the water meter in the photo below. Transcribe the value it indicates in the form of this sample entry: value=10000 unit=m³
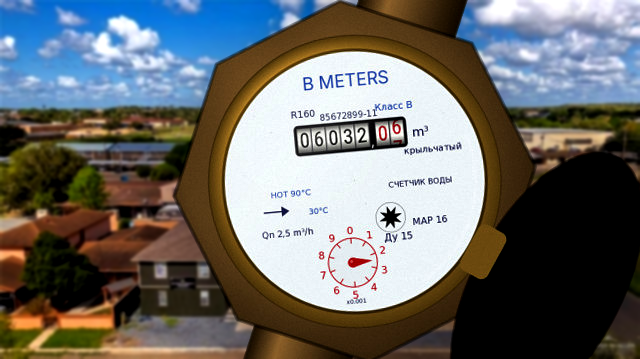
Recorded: value=6032.062 unit=m³
